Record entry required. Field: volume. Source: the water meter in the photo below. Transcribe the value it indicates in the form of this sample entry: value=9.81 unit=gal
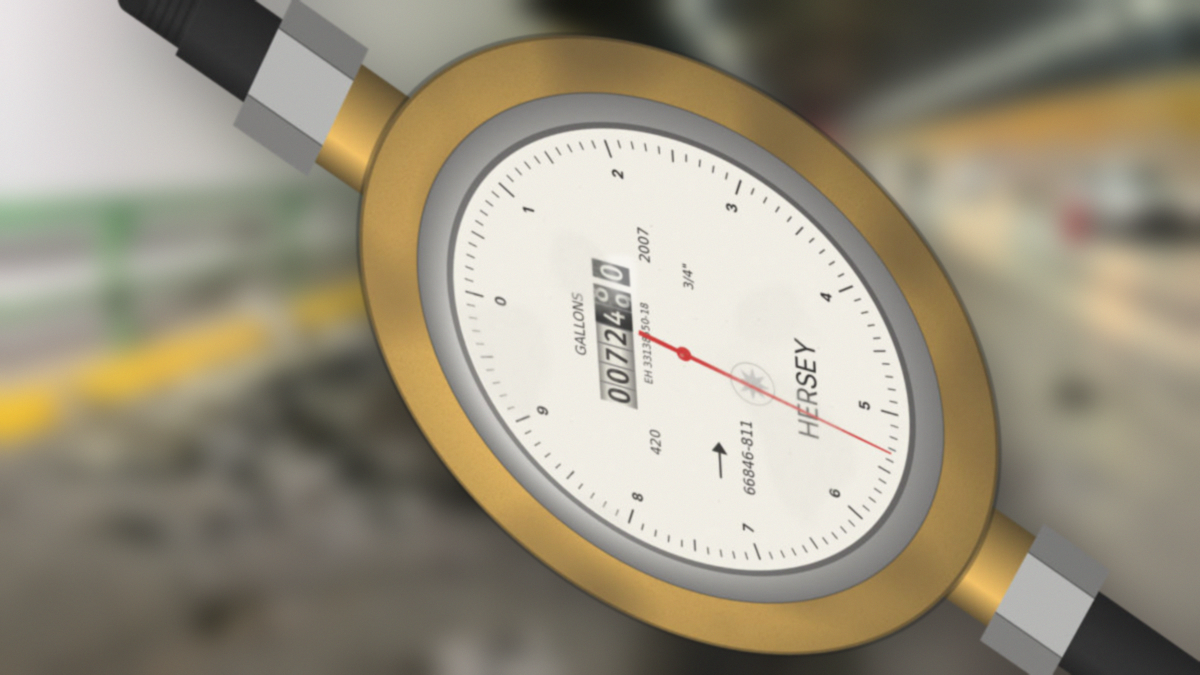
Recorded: value=72485.3 unit=gal
